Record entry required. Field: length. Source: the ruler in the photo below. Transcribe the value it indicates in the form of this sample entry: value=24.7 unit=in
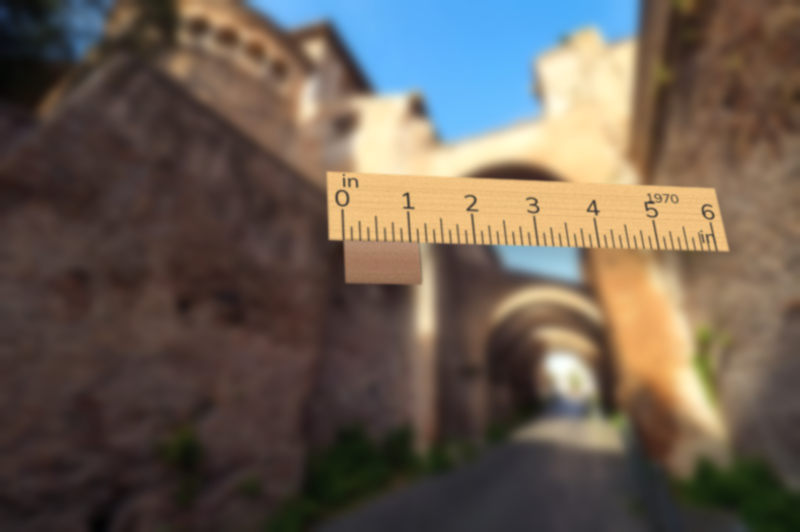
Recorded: value=1.125 unit=in
